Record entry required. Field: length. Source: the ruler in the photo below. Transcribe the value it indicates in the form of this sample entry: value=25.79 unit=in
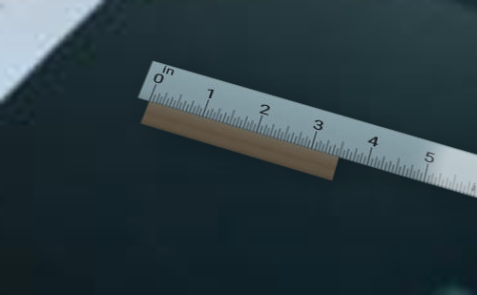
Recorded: value=3.5 unit=in
